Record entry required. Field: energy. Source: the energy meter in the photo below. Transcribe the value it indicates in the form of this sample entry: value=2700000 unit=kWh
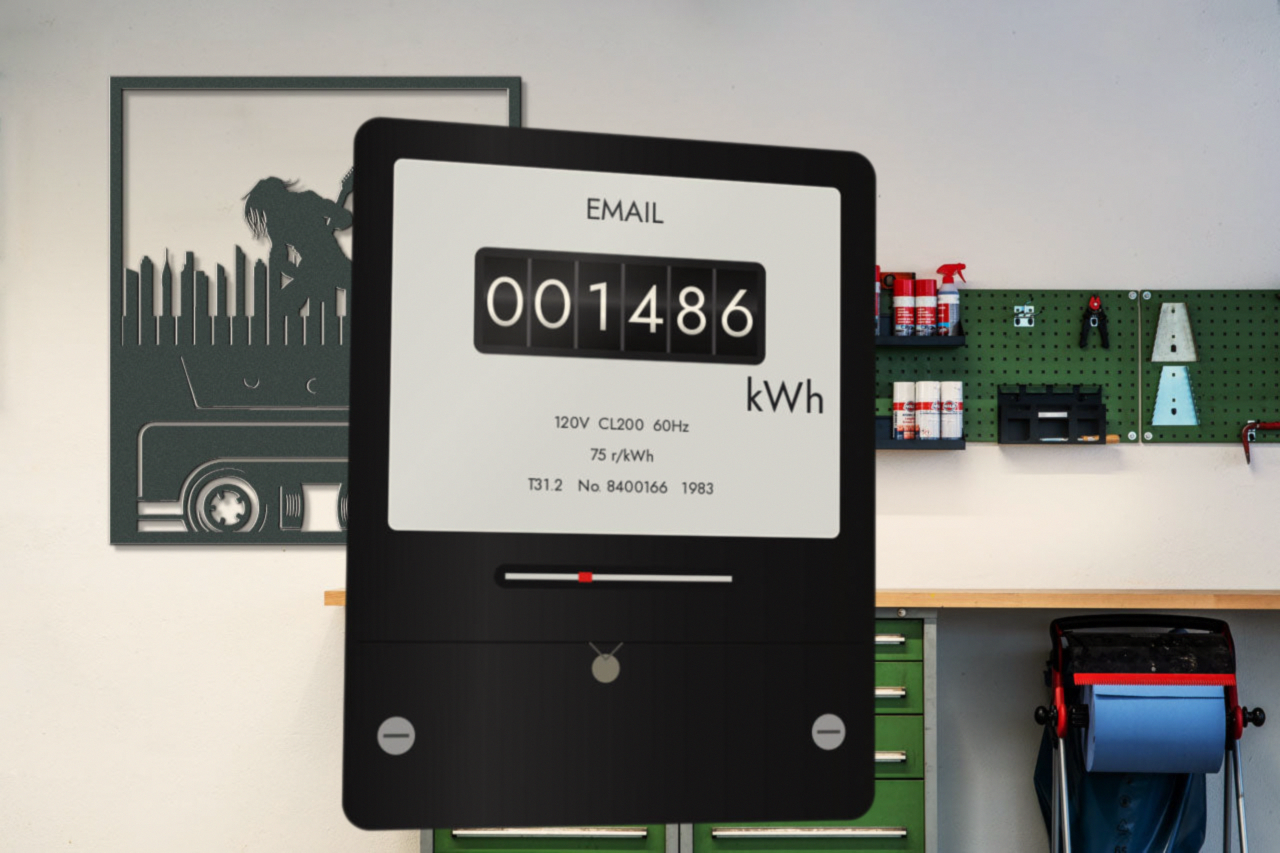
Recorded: value=1486 unit=kWh
